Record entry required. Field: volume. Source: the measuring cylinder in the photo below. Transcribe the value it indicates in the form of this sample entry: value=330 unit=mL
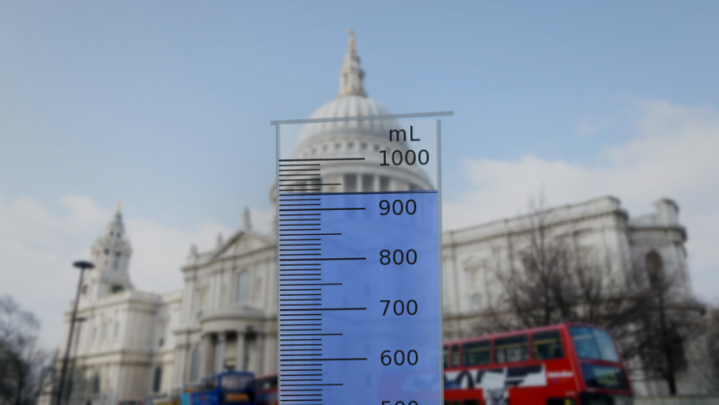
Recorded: value=930 unit=mL
